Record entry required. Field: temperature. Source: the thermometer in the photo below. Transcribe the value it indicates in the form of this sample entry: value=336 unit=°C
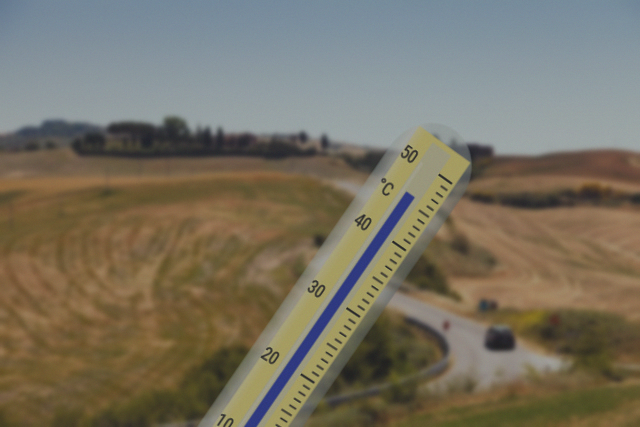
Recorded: value=46 unit=°C
